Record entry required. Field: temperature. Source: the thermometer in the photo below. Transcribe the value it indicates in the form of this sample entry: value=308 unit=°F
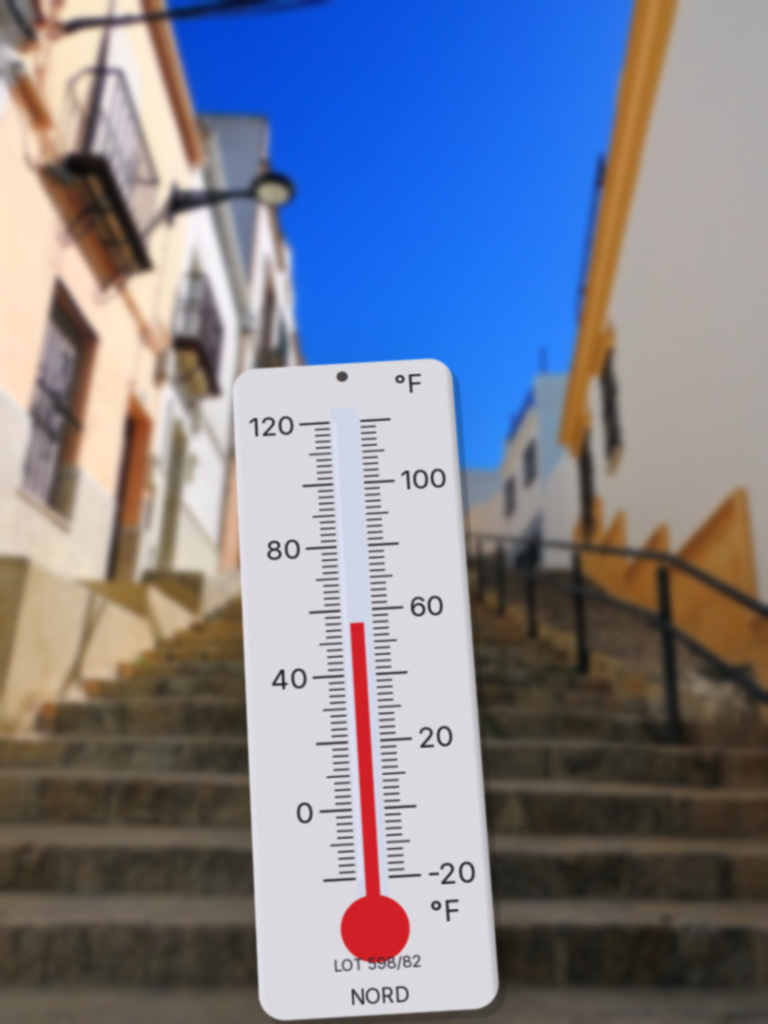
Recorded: value=56 unit=°F
